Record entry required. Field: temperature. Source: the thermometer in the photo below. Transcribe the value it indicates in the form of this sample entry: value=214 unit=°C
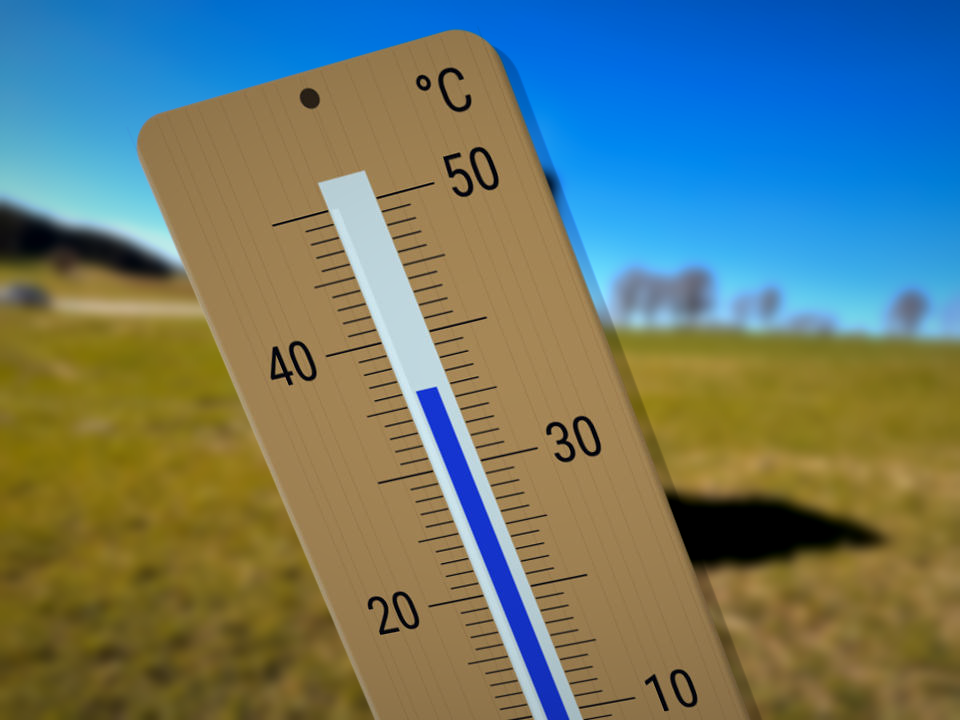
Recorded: value=36 unit=°C
